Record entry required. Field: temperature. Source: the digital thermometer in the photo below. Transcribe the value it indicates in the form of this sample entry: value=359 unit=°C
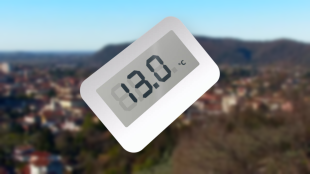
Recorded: value=13.0 unit=°C
